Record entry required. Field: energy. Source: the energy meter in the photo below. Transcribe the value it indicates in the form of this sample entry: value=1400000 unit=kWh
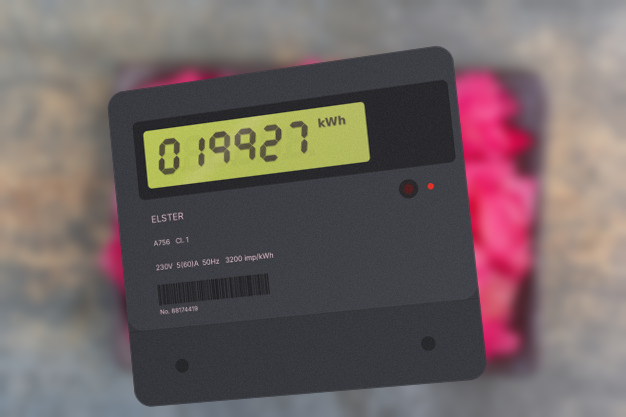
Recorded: value=19927 unit=kWh
